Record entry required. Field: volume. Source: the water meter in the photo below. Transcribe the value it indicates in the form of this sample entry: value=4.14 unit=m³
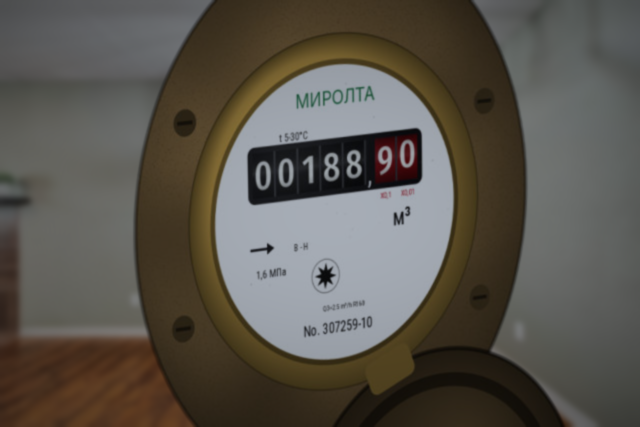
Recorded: value=188.90 unit=m³
